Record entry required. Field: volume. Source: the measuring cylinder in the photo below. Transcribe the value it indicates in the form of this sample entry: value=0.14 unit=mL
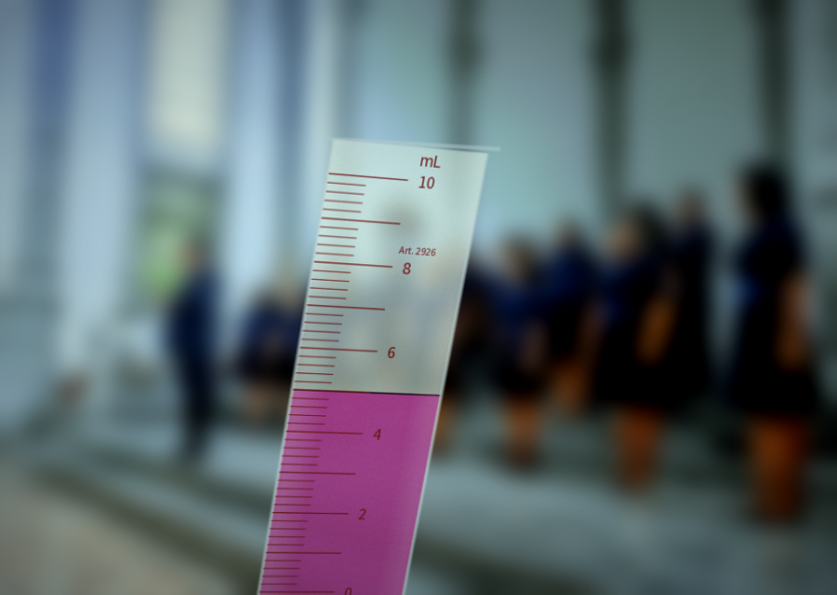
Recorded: value=5 unit=mL
